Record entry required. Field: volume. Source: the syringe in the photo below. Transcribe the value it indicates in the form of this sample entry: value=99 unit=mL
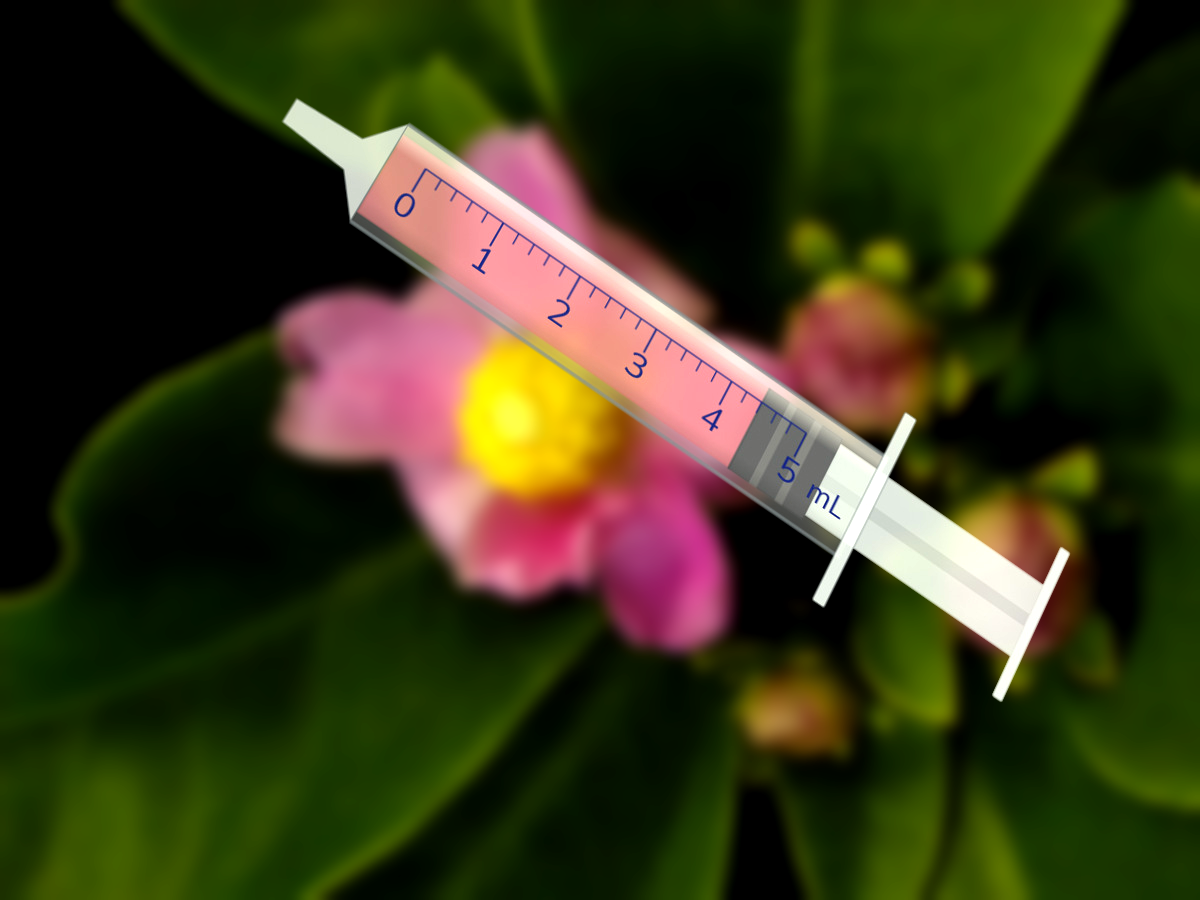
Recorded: value=4.4 unit=mL
